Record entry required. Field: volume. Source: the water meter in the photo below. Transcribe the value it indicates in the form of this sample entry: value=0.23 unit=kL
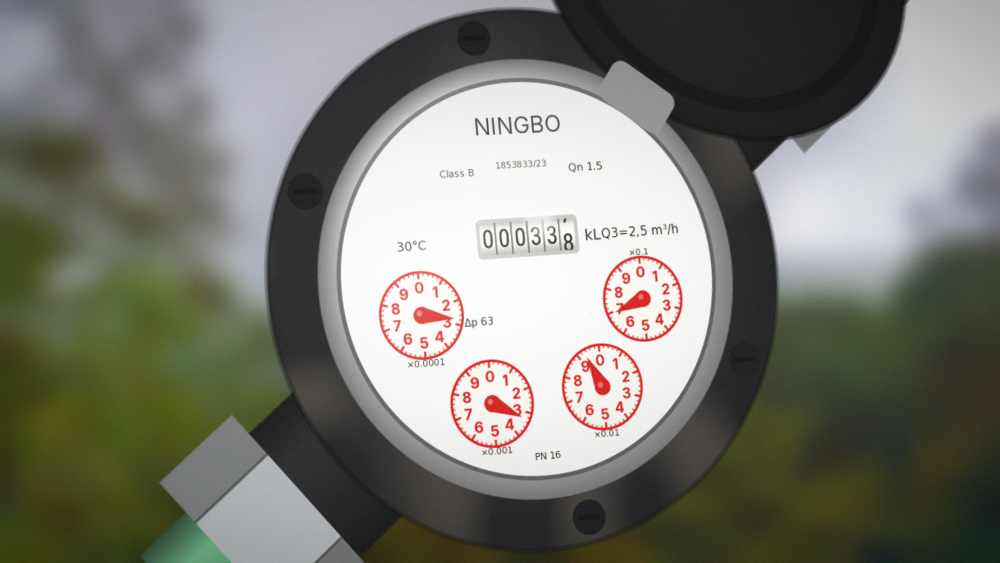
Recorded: value=337.6932 unit=kL
